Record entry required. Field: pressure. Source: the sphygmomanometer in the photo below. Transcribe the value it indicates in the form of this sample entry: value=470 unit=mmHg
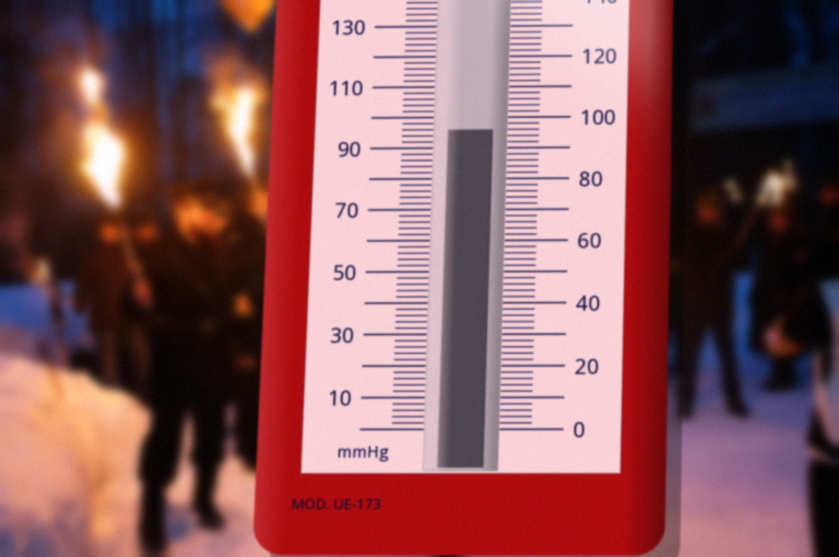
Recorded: value=96 unit=mmHg
